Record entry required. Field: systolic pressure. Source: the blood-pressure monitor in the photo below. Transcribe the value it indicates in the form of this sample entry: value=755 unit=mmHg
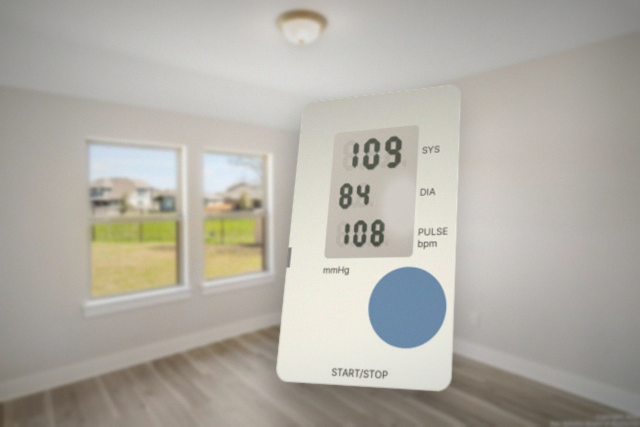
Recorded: value=109 unit=mmHg
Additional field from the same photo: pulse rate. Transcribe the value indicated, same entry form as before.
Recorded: value=108 unit=bpm
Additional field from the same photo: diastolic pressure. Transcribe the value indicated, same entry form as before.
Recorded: value=84 unit=mmHg
